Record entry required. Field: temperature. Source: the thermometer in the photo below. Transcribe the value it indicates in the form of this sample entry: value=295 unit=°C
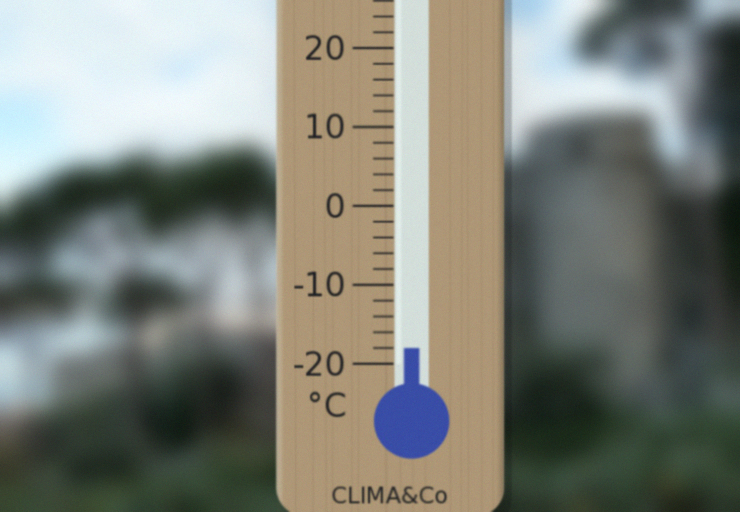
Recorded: value=-18 unit=°C
